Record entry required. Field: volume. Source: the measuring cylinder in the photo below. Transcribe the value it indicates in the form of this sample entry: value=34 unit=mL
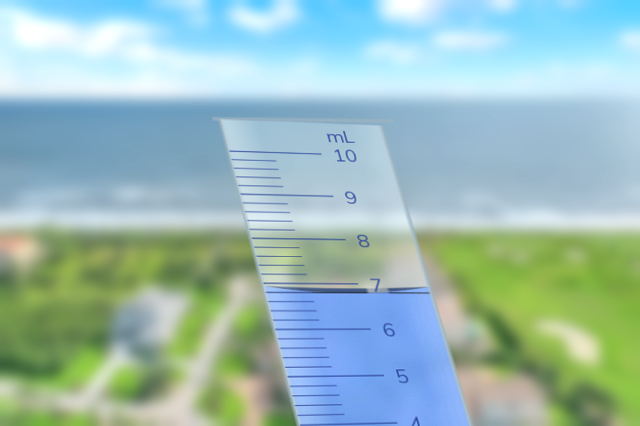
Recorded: value=6.8 unit=mL
